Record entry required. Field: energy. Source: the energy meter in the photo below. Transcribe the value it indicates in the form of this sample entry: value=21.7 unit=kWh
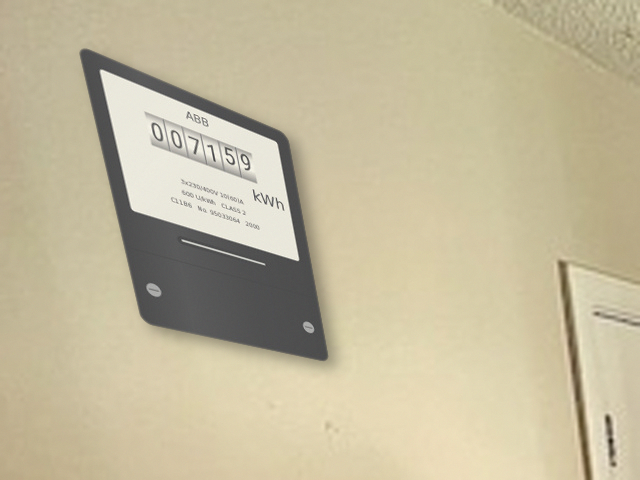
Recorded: value=7159 unit=kWh
